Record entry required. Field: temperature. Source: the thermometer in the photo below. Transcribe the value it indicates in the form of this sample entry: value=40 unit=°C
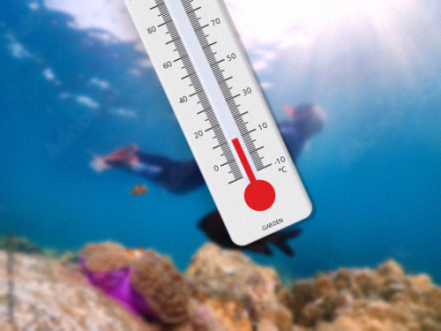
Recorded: value=10 unit=°C
